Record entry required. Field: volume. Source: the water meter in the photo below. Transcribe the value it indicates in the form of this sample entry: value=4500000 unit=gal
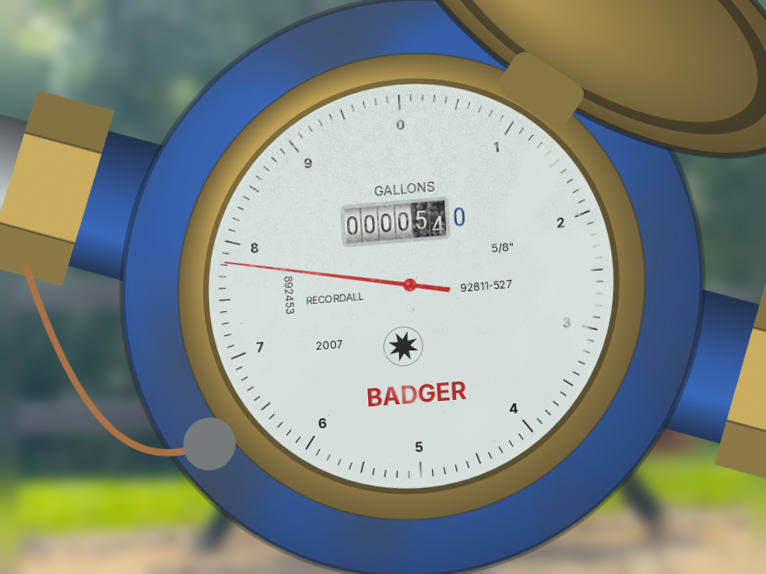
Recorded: value=537.8 unit=gal
